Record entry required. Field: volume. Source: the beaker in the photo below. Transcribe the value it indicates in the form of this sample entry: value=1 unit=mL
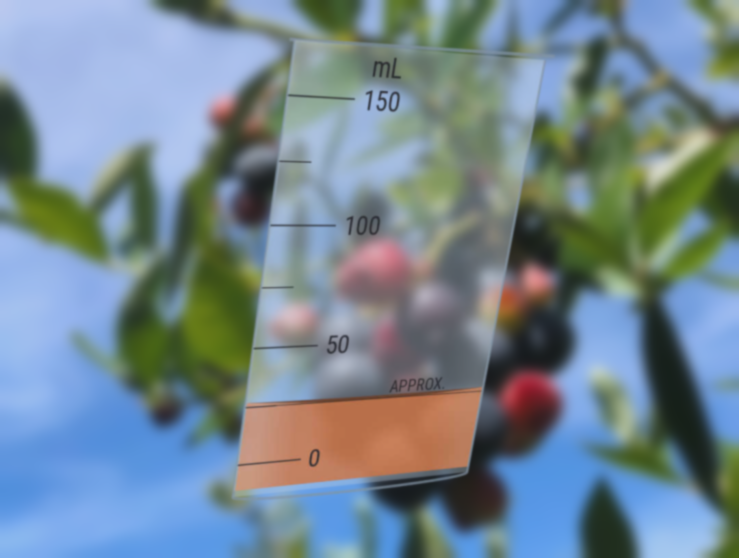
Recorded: value=25 unit=mL
